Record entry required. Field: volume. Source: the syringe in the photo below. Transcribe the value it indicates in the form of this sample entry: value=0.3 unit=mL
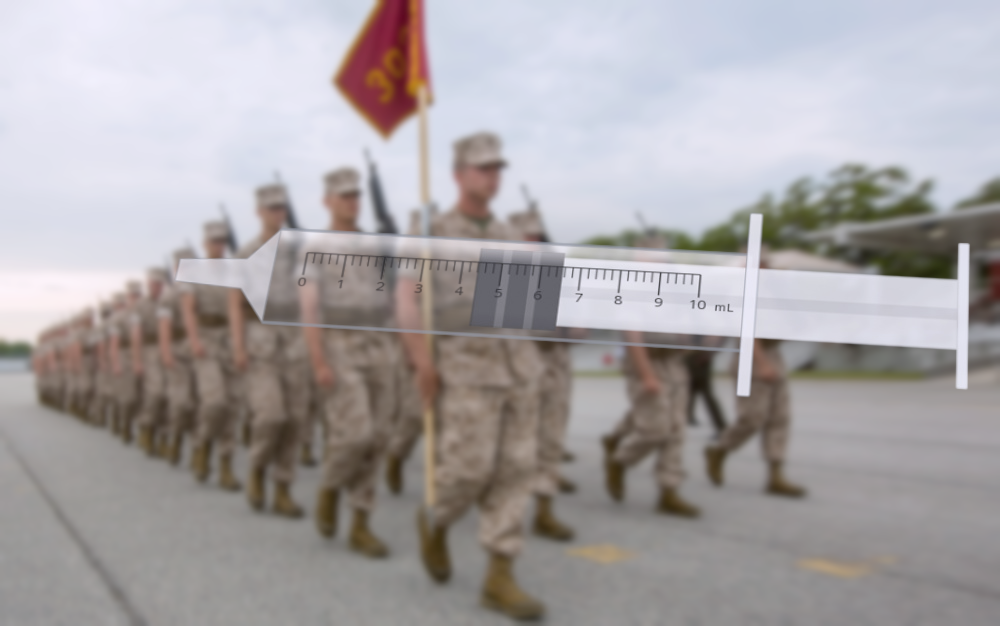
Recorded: value=4.4 unit=mL
